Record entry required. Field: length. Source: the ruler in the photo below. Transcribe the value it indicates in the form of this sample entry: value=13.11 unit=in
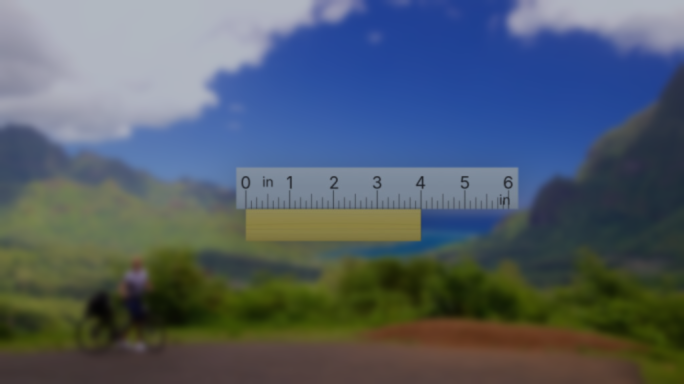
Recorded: value=4 unit=in
